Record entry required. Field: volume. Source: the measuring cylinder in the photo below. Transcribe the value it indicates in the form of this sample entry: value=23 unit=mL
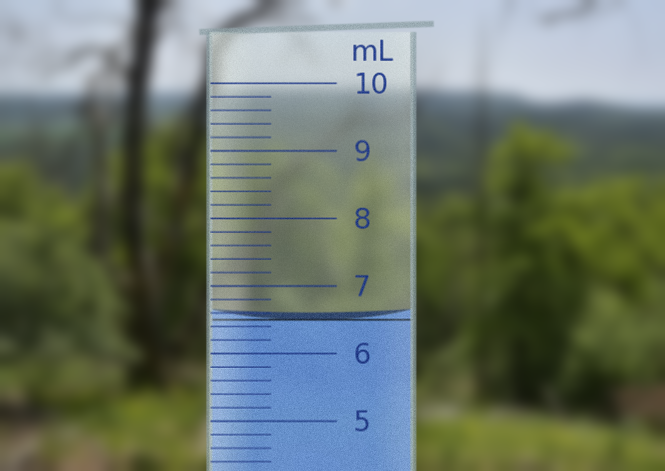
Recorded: value=6.5 unit=mL
